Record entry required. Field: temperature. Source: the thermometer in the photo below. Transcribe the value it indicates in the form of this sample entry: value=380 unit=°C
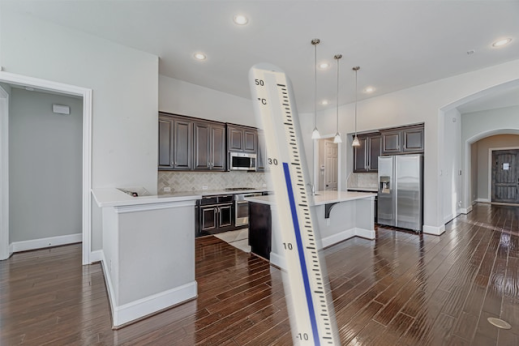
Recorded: value=30 unit=°C
